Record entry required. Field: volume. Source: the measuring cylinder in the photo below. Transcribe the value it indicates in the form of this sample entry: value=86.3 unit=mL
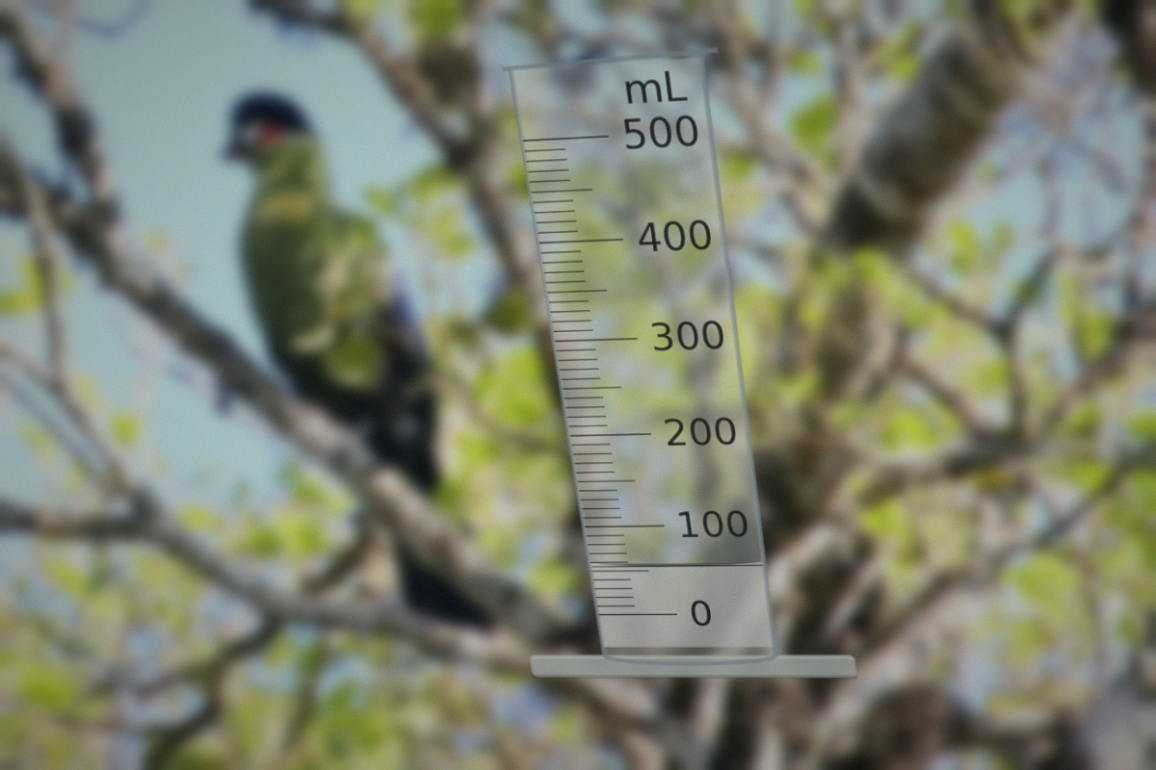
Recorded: value=55 unit=mL
